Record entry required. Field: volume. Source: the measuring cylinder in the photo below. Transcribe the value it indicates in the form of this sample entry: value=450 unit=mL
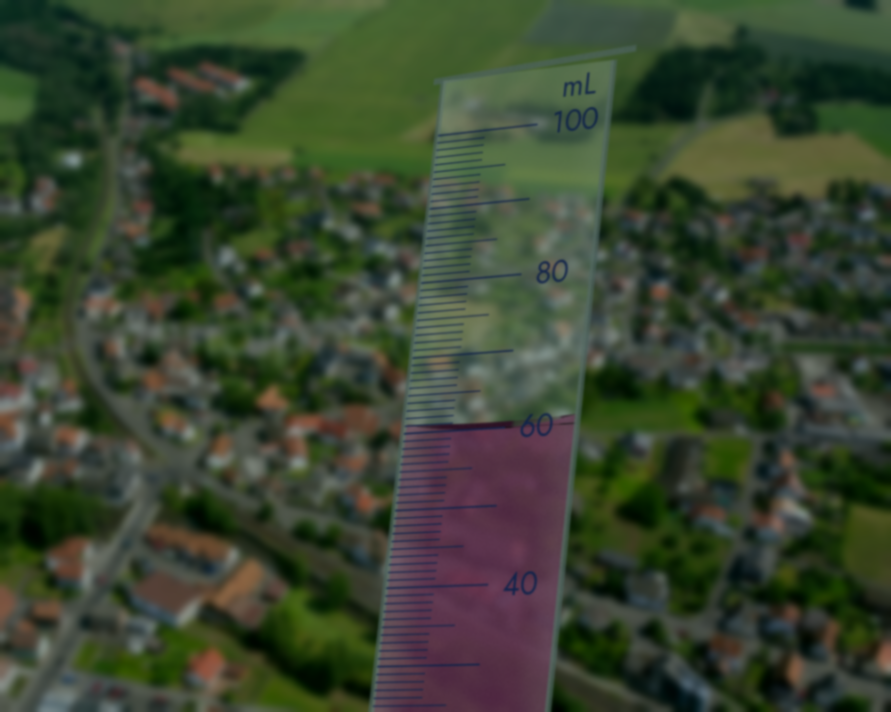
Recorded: value=60 unit=mL
